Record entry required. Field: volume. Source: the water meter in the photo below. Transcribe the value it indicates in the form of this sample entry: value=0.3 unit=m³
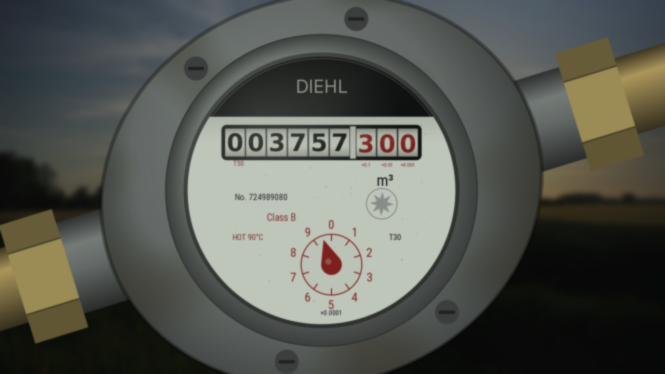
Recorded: value=3757.2999 unit=m³
